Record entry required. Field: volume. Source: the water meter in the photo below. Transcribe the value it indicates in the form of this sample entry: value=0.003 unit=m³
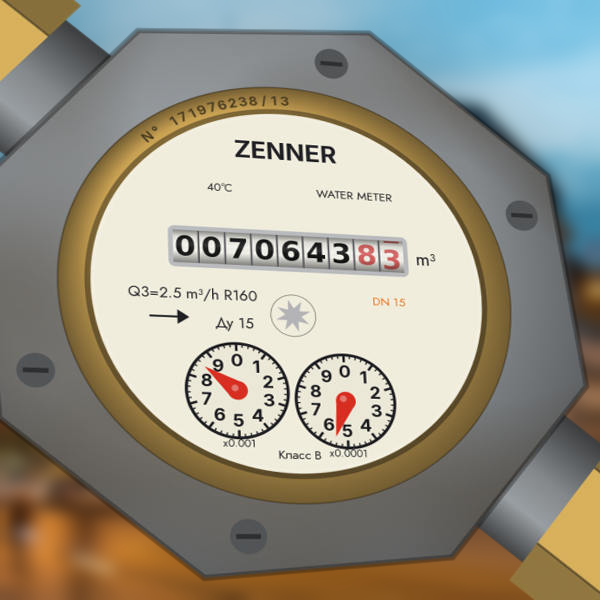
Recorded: value=70643.8285 unit=m³
